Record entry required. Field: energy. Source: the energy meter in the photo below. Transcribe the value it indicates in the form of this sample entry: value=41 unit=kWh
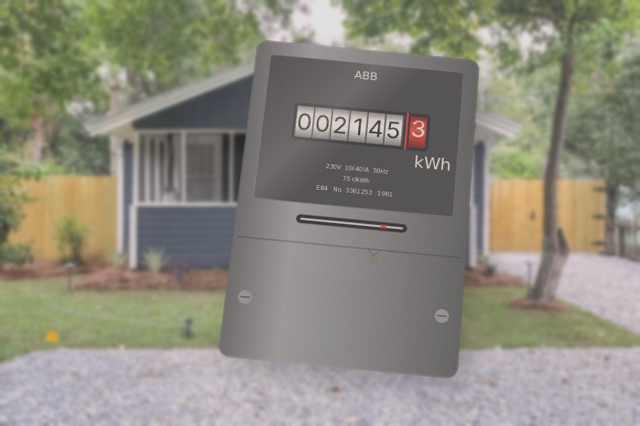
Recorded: value=2145.3 unit=kWh
